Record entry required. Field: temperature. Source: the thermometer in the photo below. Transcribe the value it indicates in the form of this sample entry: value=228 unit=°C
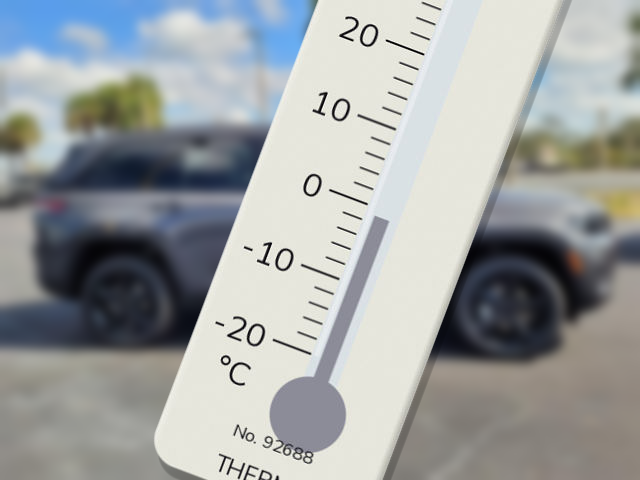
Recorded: value=-1 unit=°C
